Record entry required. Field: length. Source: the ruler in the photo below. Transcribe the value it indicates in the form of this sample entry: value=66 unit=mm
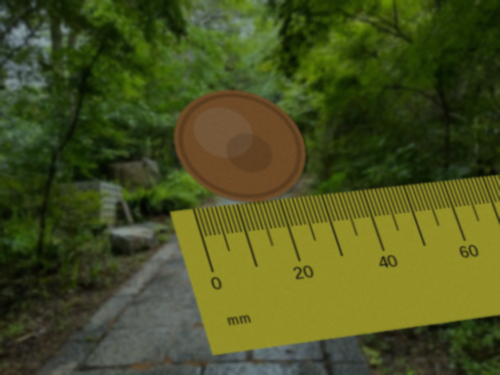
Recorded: value=30 unit=mm
